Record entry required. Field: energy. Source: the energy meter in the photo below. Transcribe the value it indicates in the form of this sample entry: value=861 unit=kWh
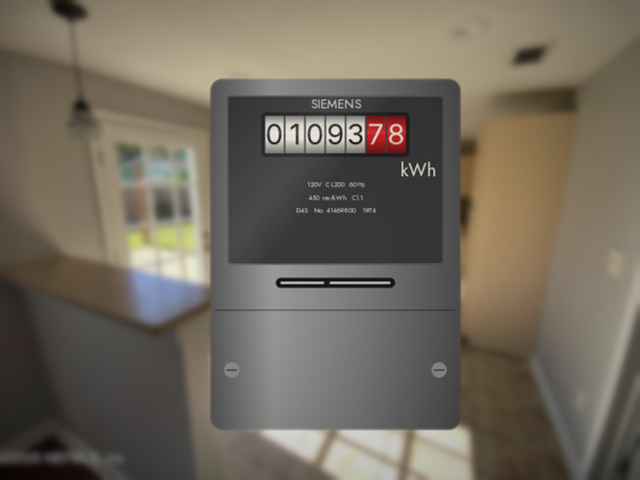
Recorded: value=1093.78 unit=kWh
